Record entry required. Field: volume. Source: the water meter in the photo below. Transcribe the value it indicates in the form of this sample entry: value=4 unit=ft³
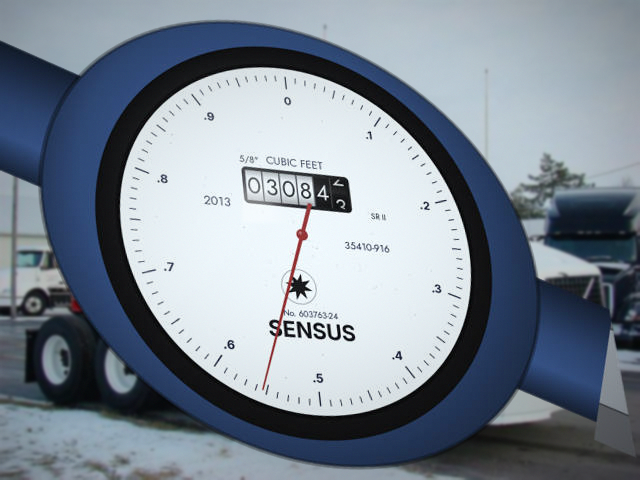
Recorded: value=30842.55 unit=ft³
